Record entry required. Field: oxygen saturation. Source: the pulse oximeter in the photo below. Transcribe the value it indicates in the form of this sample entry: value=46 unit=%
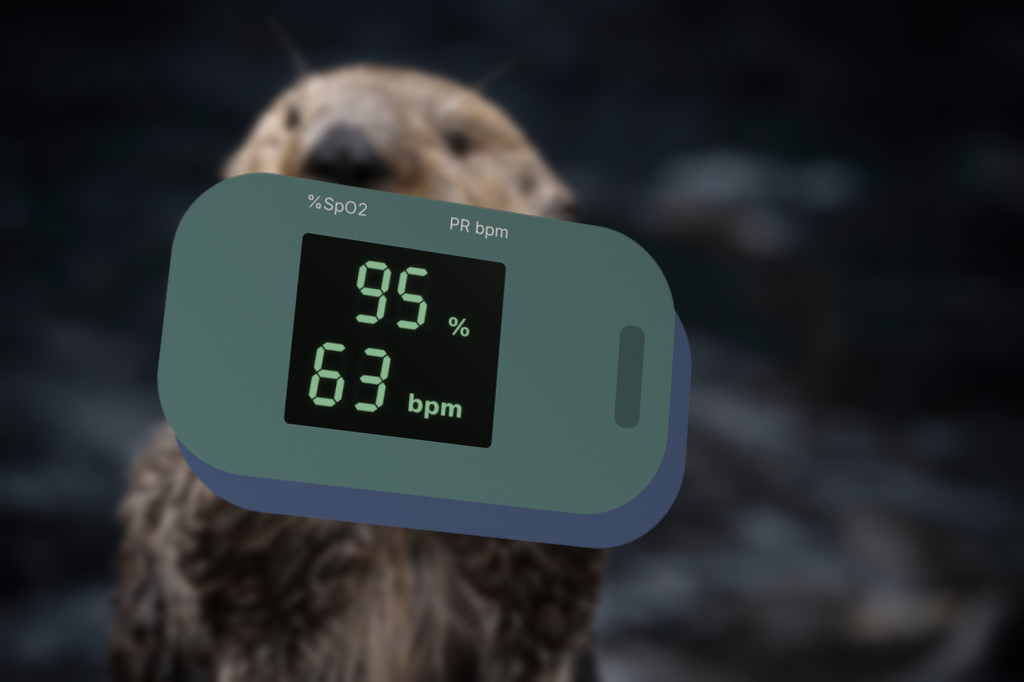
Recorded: value=95 unit=%
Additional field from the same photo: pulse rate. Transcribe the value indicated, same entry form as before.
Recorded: value=63 unit=bpm
